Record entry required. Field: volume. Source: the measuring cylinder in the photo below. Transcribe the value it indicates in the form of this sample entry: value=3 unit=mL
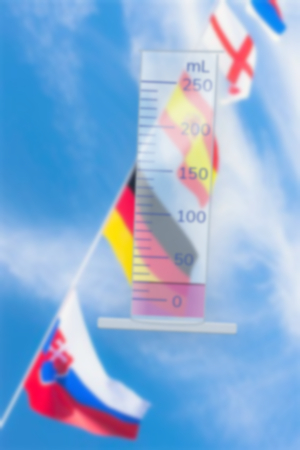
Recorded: value=20 unit=mL
